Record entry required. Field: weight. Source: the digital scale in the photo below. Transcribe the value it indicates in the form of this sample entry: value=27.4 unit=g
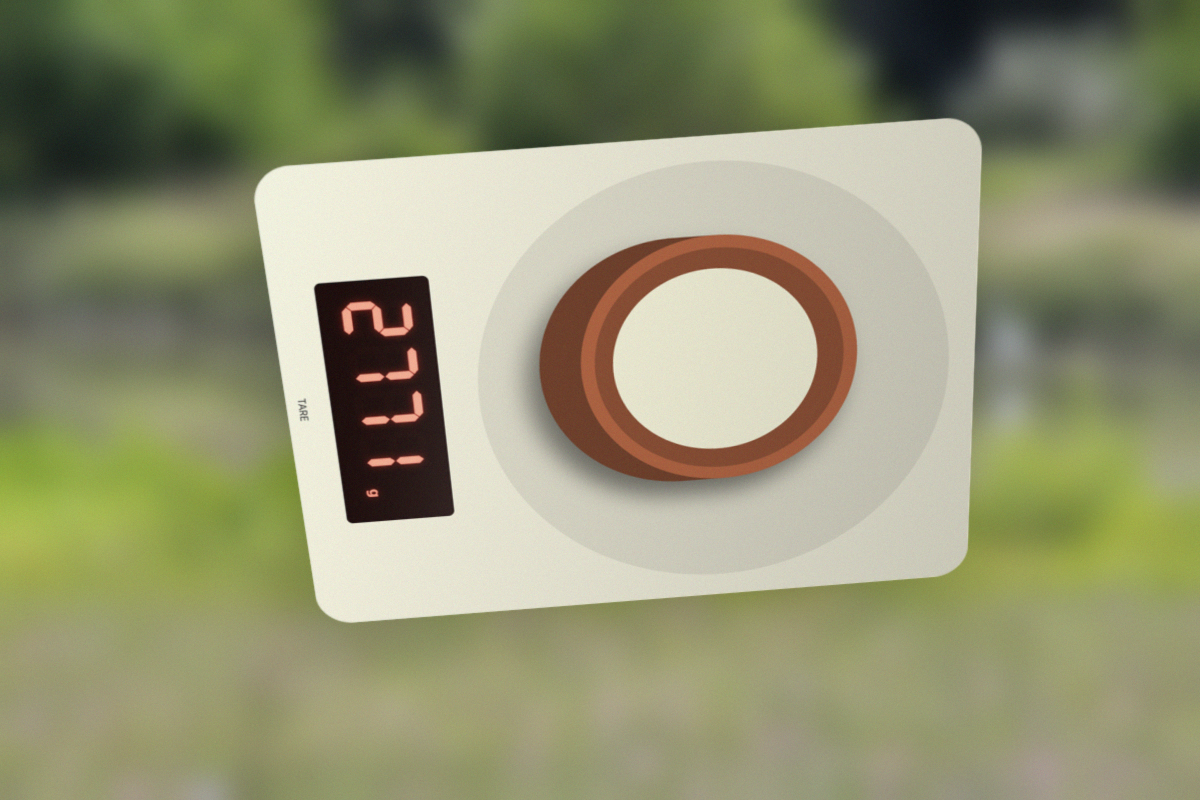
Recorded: value=2771 unit=g
